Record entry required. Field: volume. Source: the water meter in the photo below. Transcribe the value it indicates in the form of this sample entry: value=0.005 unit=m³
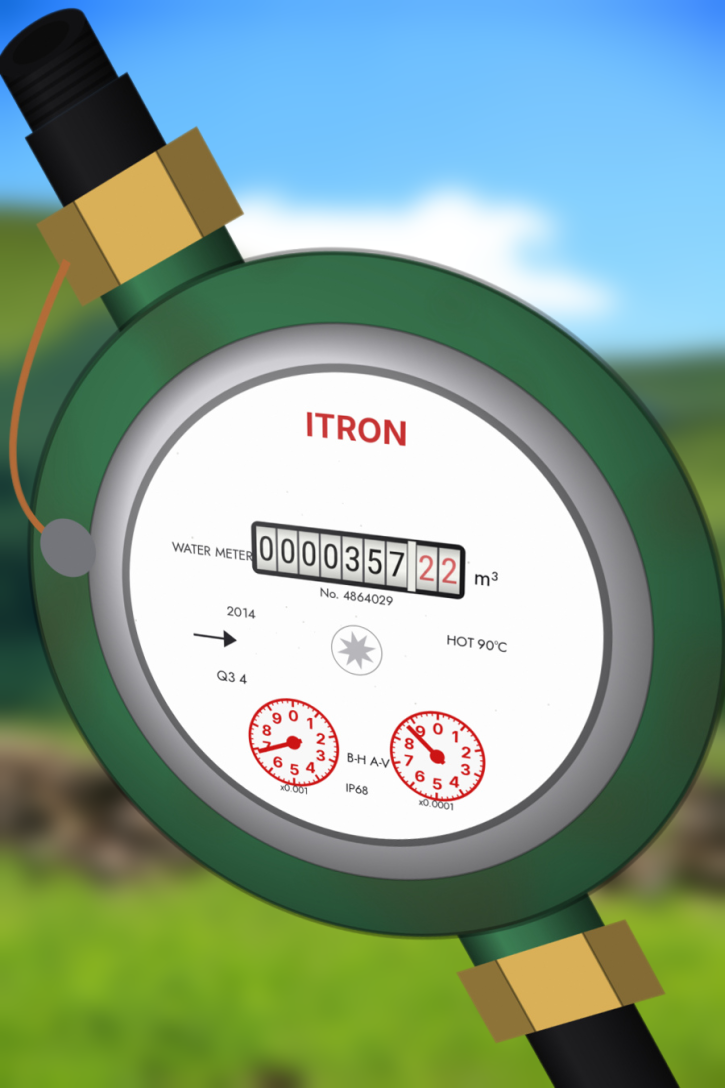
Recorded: value=357.2268 unit=m³
